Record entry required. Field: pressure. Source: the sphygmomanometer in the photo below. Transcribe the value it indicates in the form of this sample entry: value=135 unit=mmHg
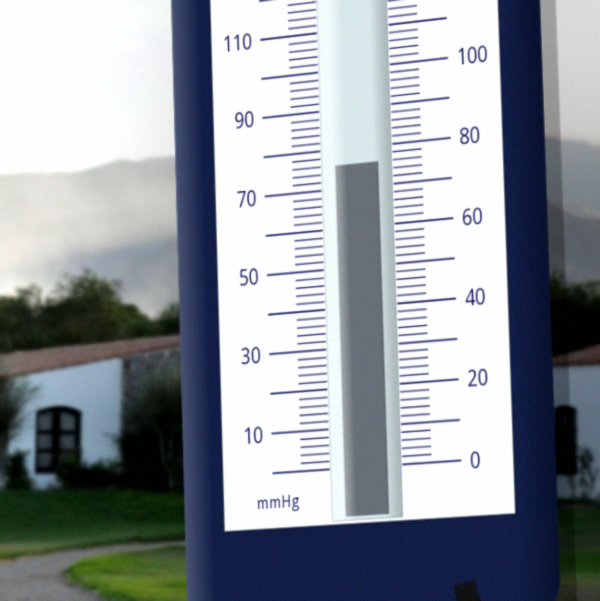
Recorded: value=76 unit=mmHg
